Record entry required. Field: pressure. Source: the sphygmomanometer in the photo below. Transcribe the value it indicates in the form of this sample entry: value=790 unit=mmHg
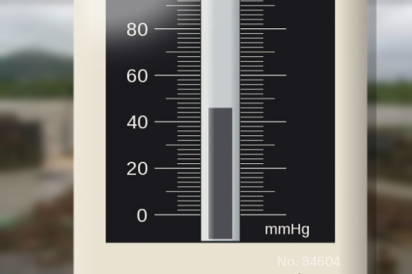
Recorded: value=46 unit=mmHg
